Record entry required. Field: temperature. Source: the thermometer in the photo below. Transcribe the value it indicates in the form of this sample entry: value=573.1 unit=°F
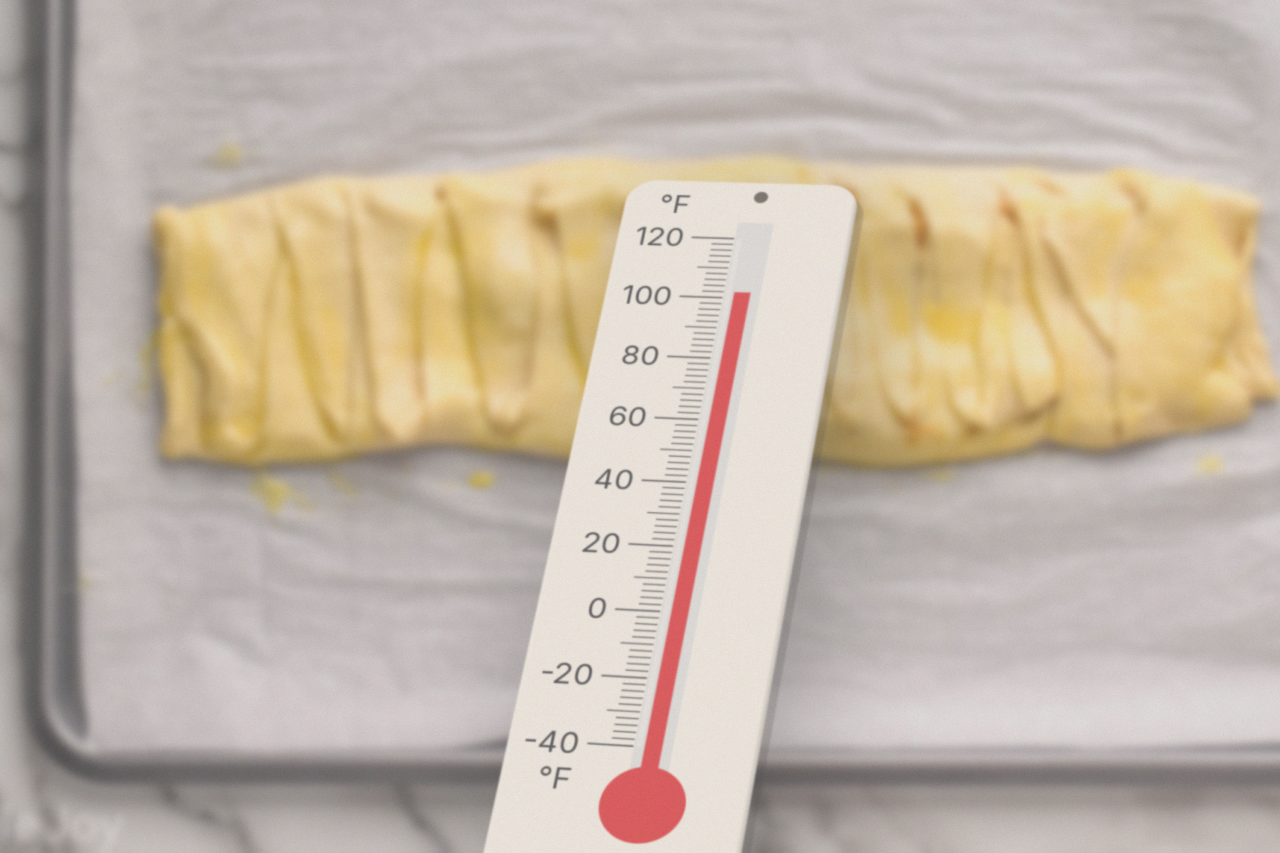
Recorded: value=102 unit=°F
